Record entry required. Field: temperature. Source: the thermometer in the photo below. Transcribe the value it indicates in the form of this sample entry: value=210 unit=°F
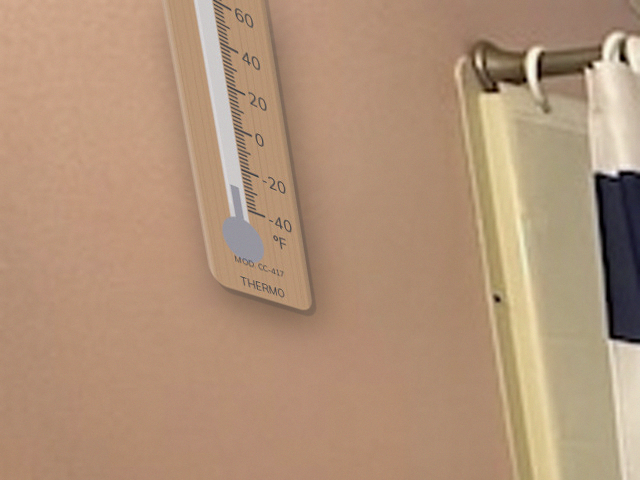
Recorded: value=-30 unit=°F
